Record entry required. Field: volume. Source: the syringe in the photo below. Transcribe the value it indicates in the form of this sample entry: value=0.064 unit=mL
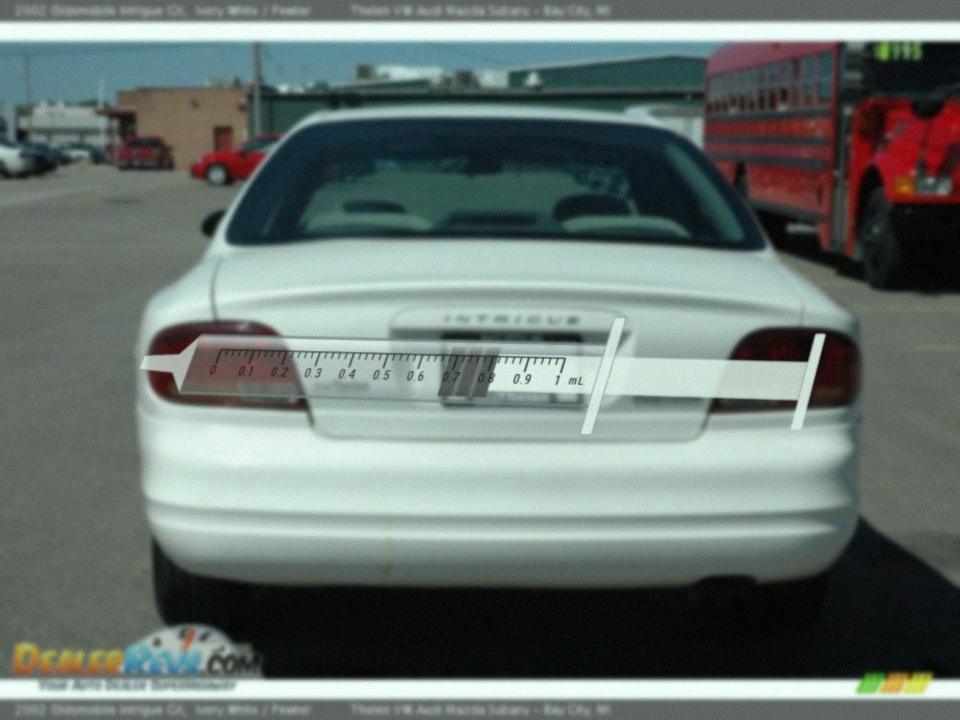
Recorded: value=0.68 unit=mL
